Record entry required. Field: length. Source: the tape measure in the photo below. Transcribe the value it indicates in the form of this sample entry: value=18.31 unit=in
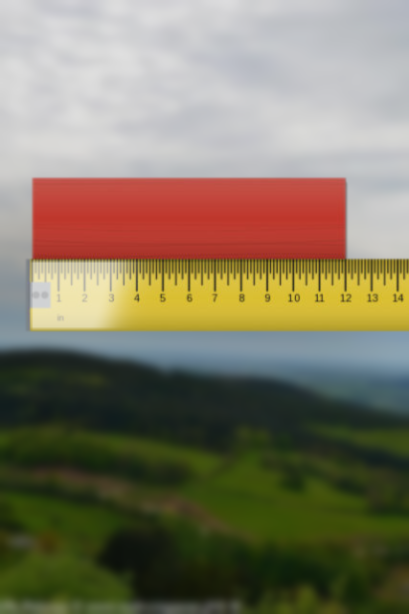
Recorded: value=12 unit=in
